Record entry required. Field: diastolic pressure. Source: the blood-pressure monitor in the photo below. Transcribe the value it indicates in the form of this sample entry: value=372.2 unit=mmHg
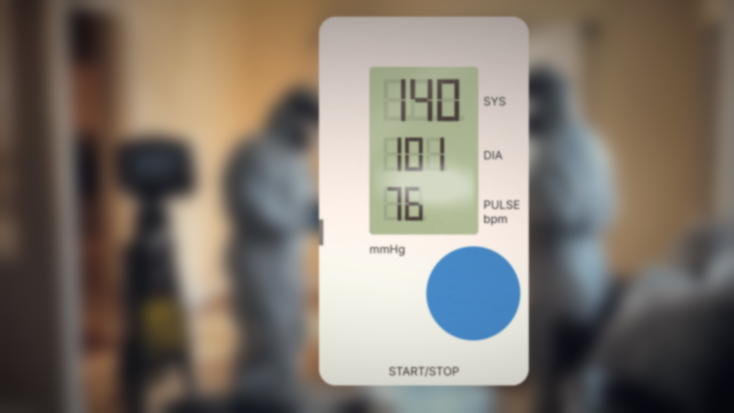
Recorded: value=101 unit=mmHg
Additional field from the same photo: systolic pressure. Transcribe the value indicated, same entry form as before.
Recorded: value=140 unit=mmHg
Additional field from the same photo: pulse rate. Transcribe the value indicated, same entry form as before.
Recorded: value=76 unit=bpm
